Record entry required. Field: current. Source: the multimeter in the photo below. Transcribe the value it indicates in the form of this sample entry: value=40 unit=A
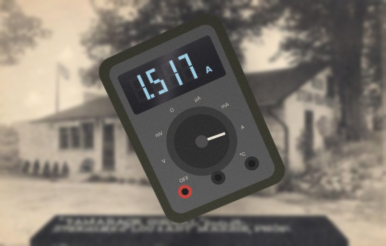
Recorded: value=1.517 unit=A
